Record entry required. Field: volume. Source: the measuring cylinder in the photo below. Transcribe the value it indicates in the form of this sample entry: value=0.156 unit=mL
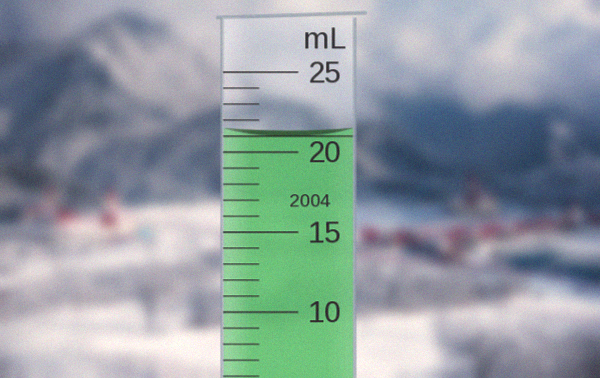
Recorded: value=21 unit=mL
